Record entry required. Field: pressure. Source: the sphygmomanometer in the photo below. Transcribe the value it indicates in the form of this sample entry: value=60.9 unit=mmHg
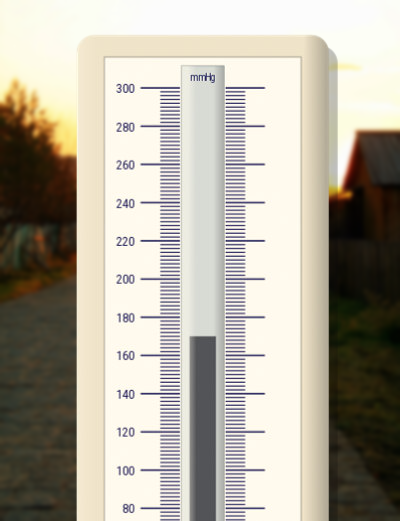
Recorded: value=170 unit=mmHg
